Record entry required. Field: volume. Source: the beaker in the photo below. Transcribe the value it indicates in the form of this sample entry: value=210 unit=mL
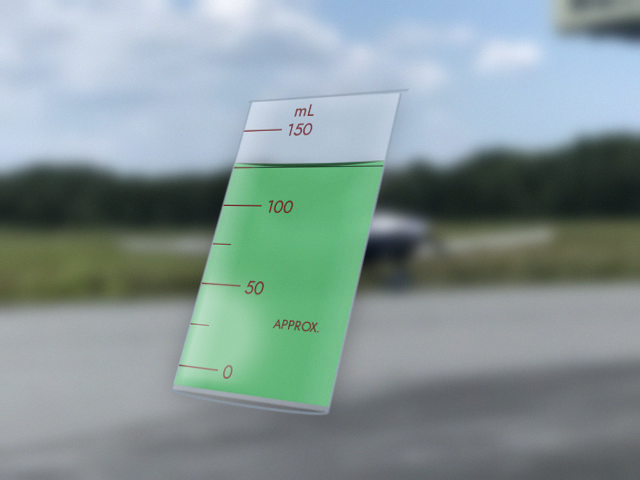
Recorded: value=125 unit=mL
